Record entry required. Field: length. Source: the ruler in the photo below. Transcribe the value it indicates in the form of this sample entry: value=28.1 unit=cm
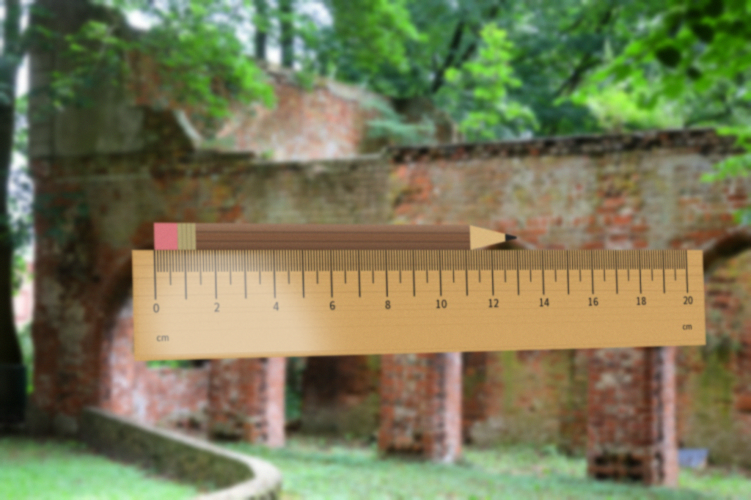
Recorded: value=13 unit=cm
